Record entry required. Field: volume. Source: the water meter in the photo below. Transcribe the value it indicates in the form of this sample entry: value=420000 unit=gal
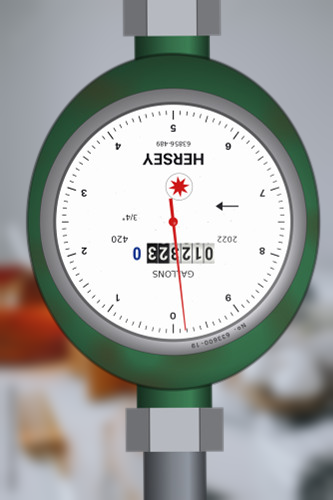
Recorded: value=123229.8 unit=gal
